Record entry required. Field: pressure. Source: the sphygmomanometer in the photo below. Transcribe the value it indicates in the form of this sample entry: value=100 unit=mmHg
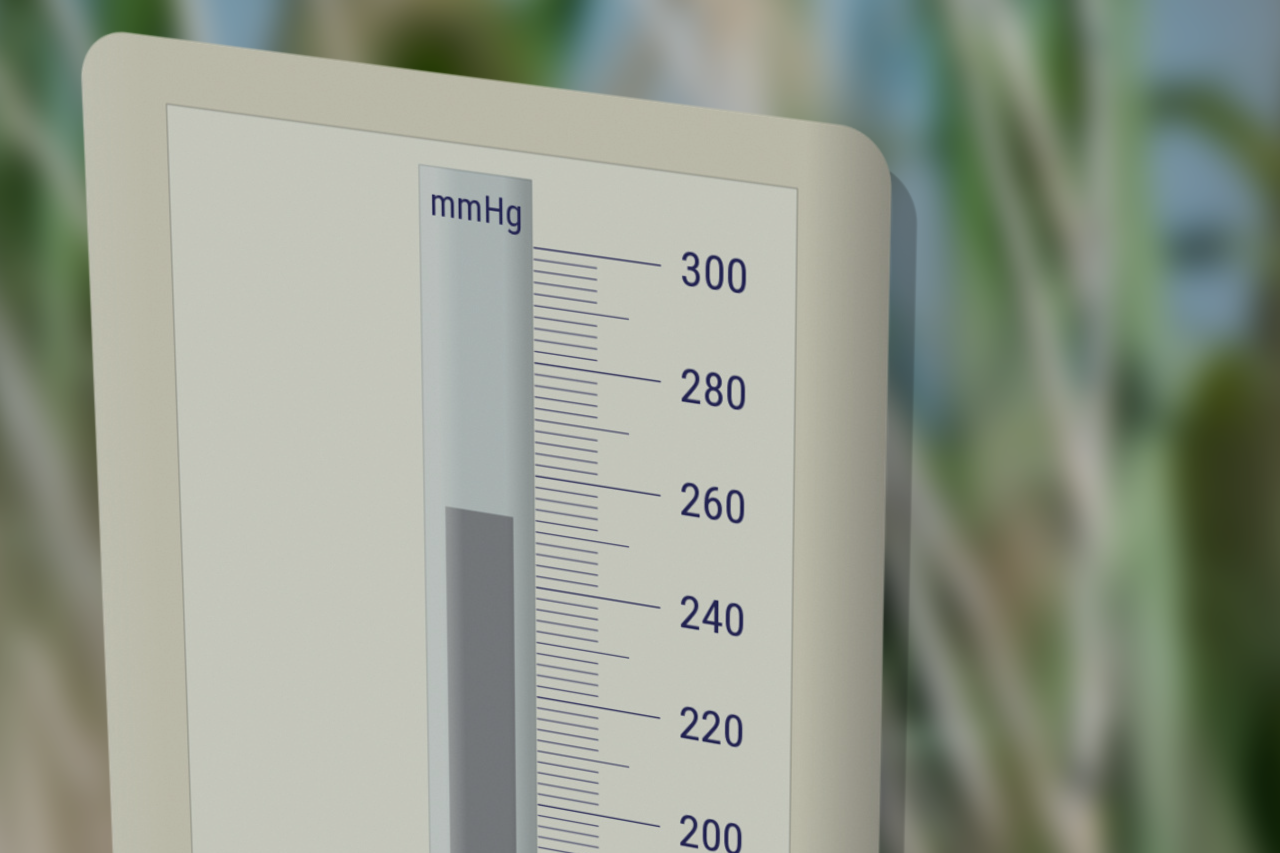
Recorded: value=252 unit=mmHg
